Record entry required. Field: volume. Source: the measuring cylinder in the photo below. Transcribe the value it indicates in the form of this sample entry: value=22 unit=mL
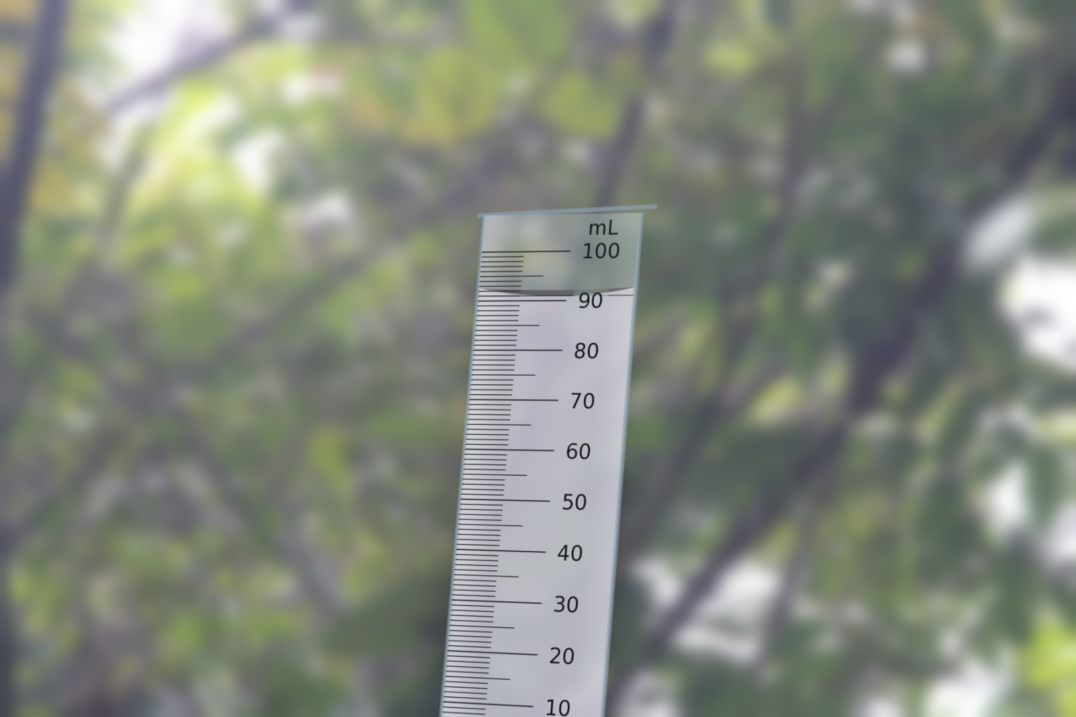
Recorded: value=91 unit=mL
